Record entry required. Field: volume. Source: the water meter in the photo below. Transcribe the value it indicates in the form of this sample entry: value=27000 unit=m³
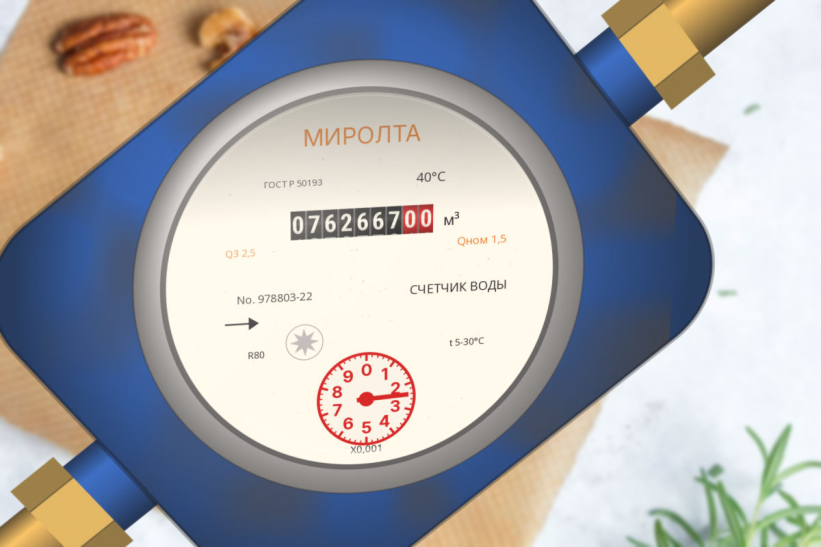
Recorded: value=762667.002 unit=m³
